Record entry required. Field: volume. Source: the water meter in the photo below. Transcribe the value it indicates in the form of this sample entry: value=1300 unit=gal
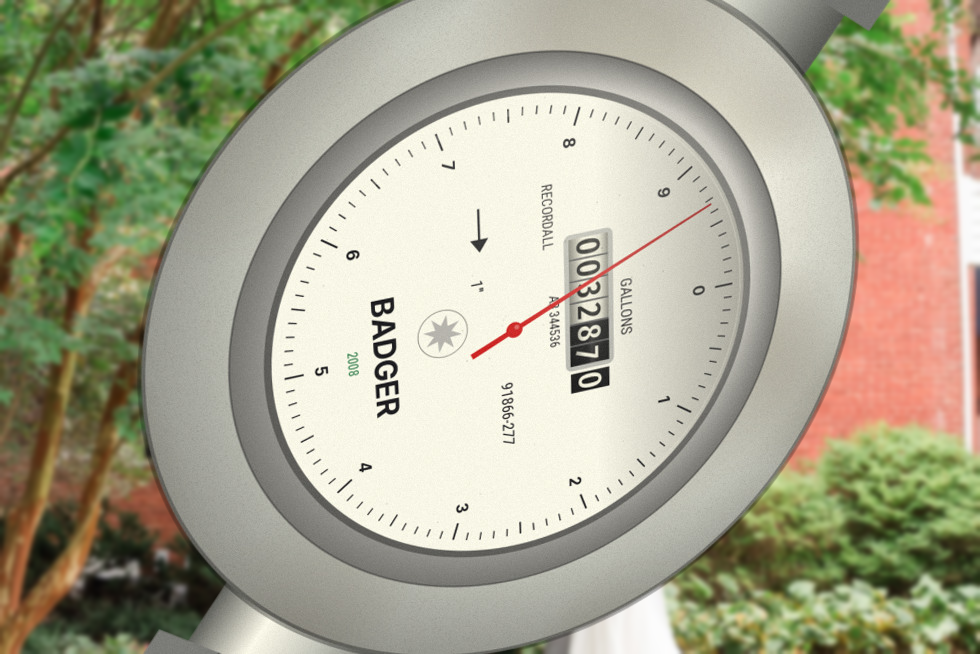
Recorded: value=32869.3 unit=gal
